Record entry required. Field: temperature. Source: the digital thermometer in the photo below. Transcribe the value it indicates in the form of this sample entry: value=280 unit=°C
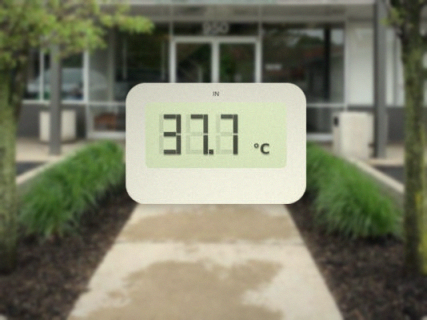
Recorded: value=37.7 unit=°C
